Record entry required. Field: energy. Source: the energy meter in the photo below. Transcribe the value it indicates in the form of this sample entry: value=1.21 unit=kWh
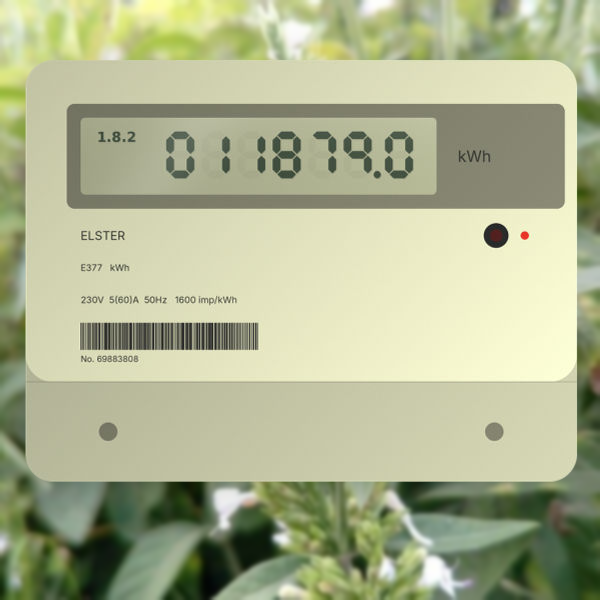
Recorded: value=11879.0 unit=kWh
